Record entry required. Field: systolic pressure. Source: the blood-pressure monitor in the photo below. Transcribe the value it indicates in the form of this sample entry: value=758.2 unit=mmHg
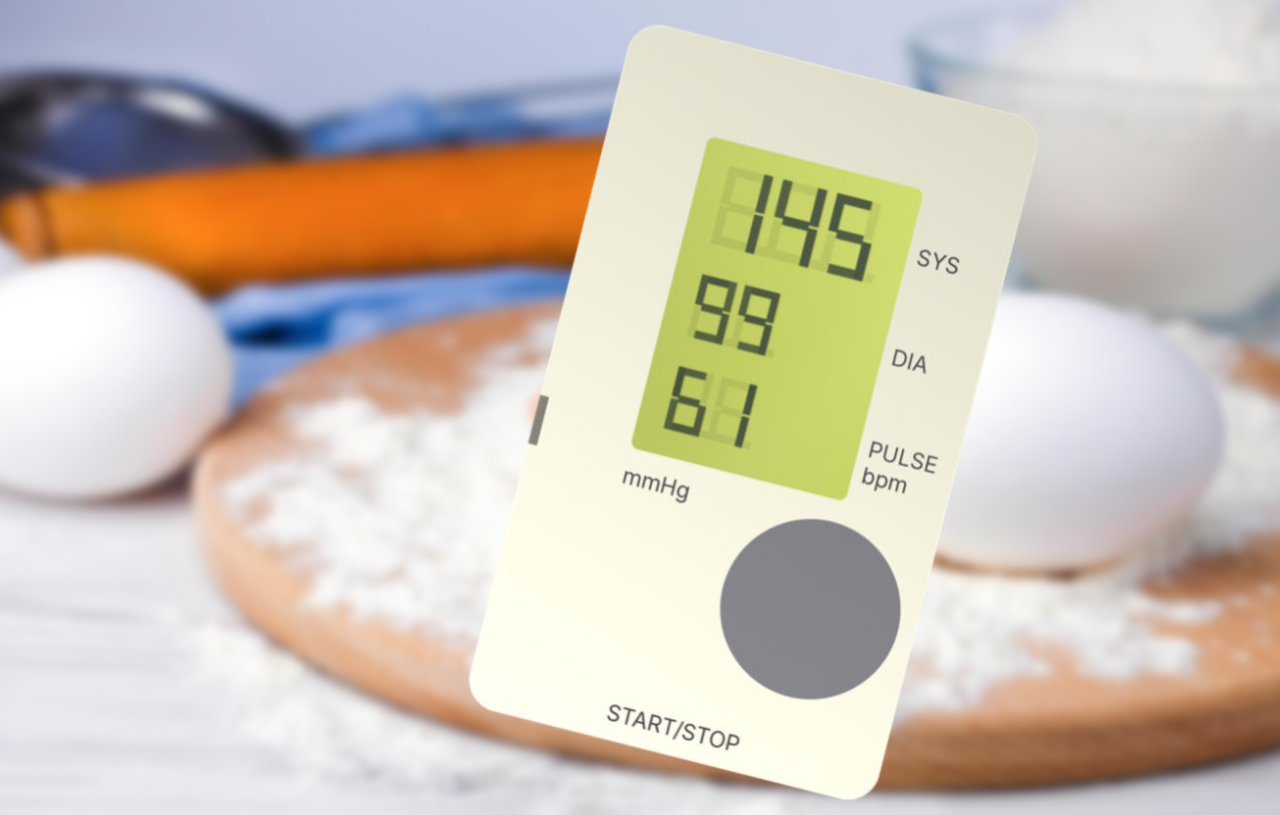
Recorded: value=145 unit=mmHg
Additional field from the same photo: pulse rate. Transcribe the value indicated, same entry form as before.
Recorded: value=61 unit=bpm
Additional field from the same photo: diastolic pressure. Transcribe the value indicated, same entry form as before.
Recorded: value=99 unit=mmHg
